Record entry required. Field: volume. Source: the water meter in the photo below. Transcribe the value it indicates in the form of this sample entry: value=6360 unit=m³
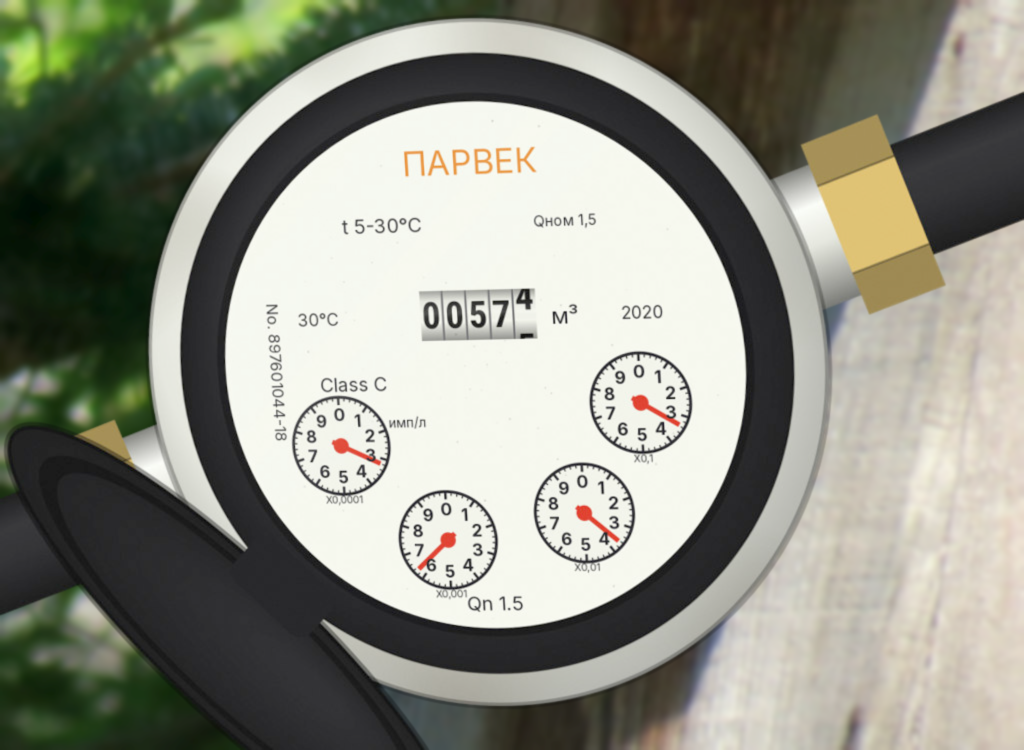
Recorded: value=574.3363 unit=m³
